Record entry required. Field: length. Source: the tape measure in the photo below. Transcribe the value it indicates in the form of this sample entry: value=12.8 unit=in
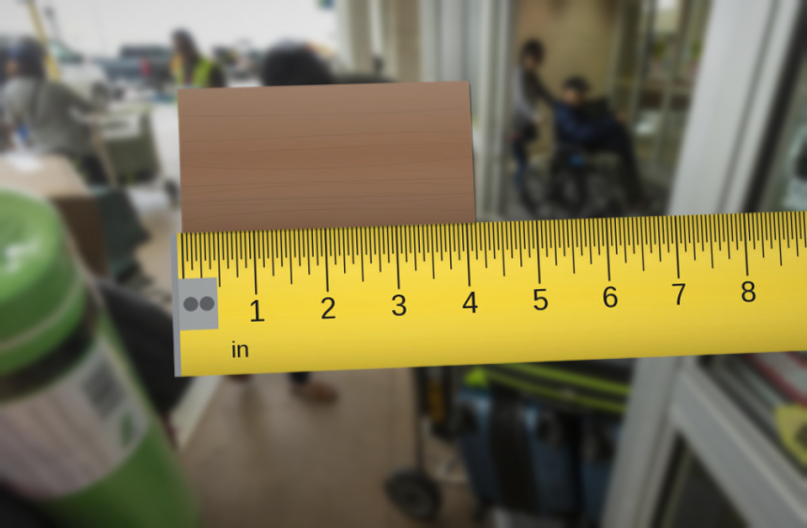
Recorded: value=4.125 unit=in
